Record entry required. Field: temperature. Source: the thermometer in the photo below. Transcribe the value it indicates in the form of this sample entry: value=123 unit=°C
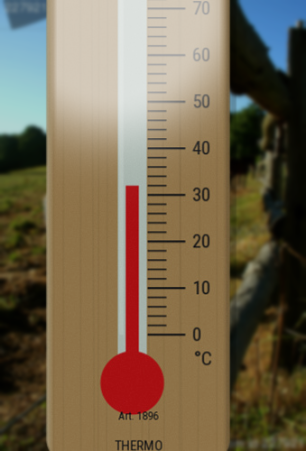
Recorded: value=32 unit=°C
